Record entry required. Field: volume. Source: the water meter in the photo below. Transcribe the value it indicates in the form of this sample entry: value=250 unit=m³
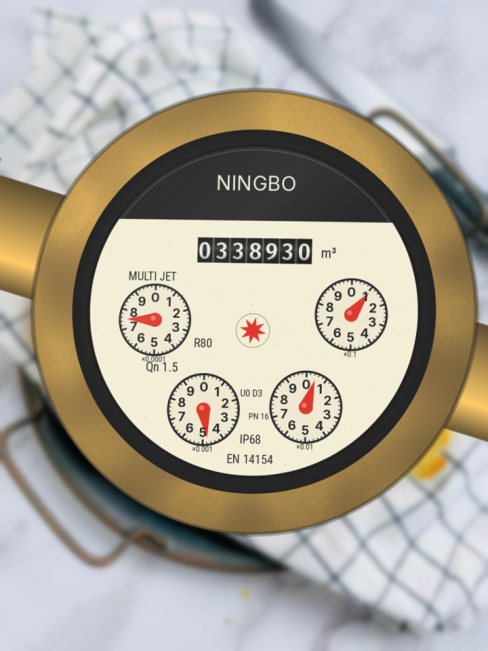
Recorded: value=338930.1047 unit=m³
